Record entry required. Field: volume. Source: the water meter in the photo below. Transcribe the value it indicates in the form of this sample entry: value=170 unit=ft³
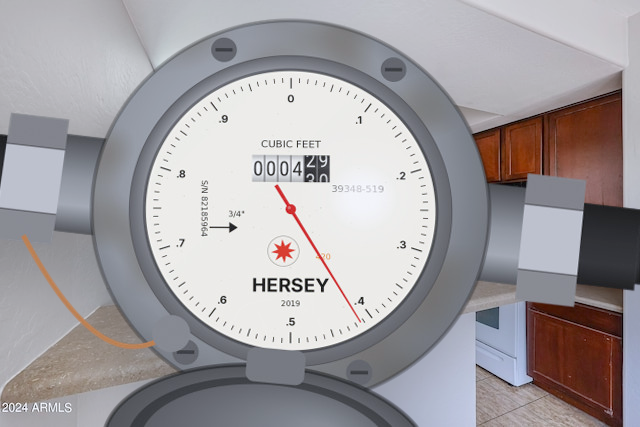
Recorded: value=429.41 unit=ft³
